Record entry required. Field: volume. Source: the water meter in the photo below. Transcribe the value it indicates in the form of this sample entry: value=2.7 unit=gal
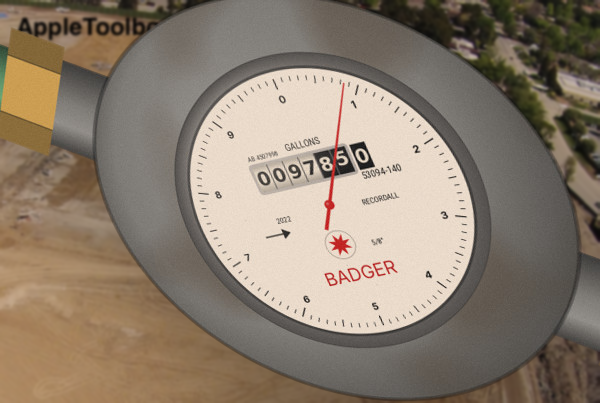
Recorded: value=97850.8 unit=gal
